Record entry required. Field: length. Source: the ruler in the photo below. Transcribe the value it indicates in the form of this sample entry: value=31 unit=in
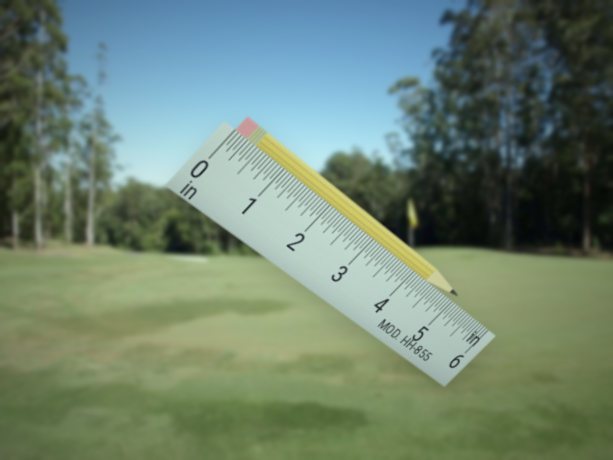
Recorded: value=5 unit=in
